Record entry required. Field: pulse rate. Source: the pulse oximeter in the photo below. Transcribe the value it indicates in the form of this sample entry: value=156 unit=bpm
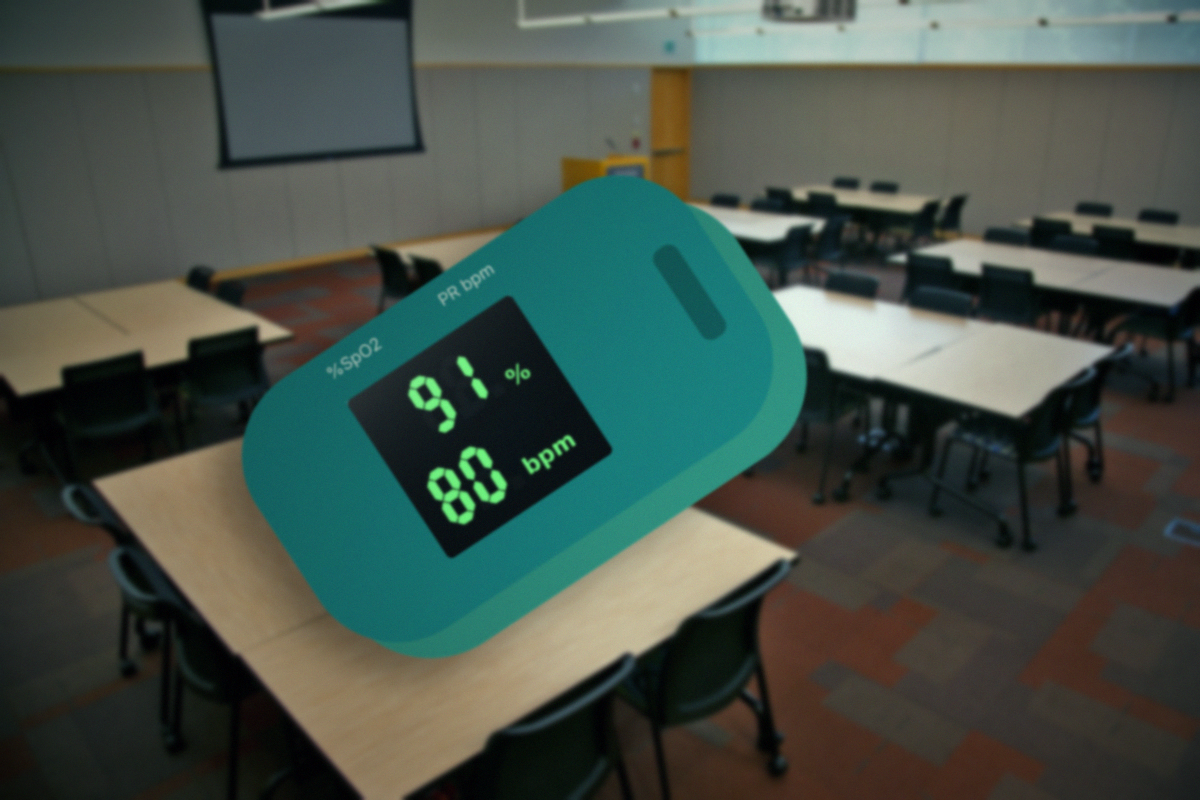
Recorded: value=80 unit=bpm
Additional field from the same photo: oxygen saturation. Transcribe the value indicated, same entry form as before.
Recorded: value=91 unit=%
